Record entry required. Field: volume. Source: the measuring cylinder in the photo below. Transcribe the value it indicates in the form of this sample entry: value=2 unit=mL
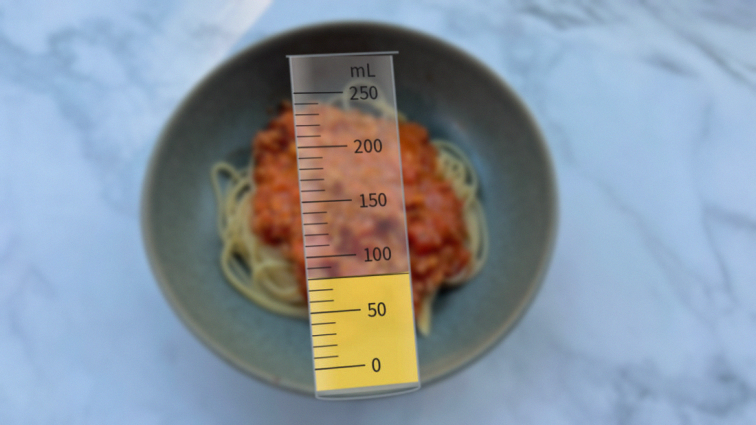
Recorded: value=80 unit=mL
